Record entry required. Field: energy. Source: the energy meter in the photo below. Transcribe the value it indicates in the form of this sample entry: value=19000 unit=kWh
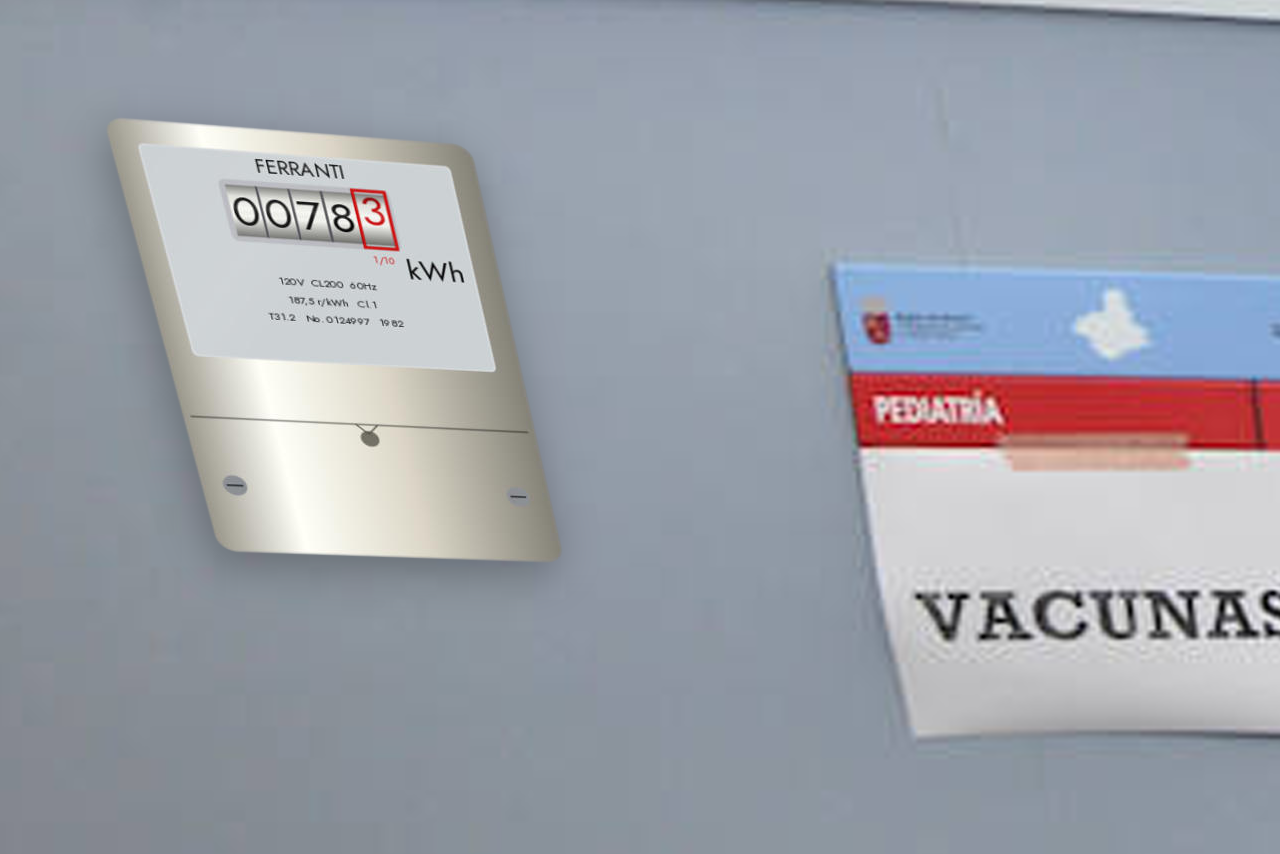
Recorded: value=78.3 unit=kWh
